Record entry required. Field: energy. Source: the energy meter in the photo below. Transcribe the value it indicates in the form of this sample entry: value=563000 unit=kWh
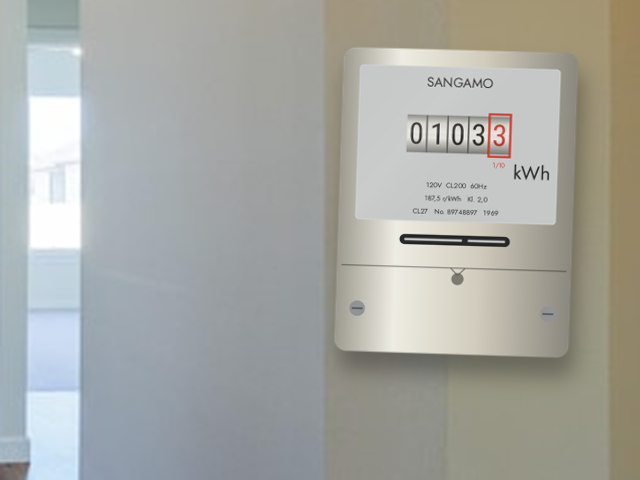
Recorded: value=103.3 unit=kWh
